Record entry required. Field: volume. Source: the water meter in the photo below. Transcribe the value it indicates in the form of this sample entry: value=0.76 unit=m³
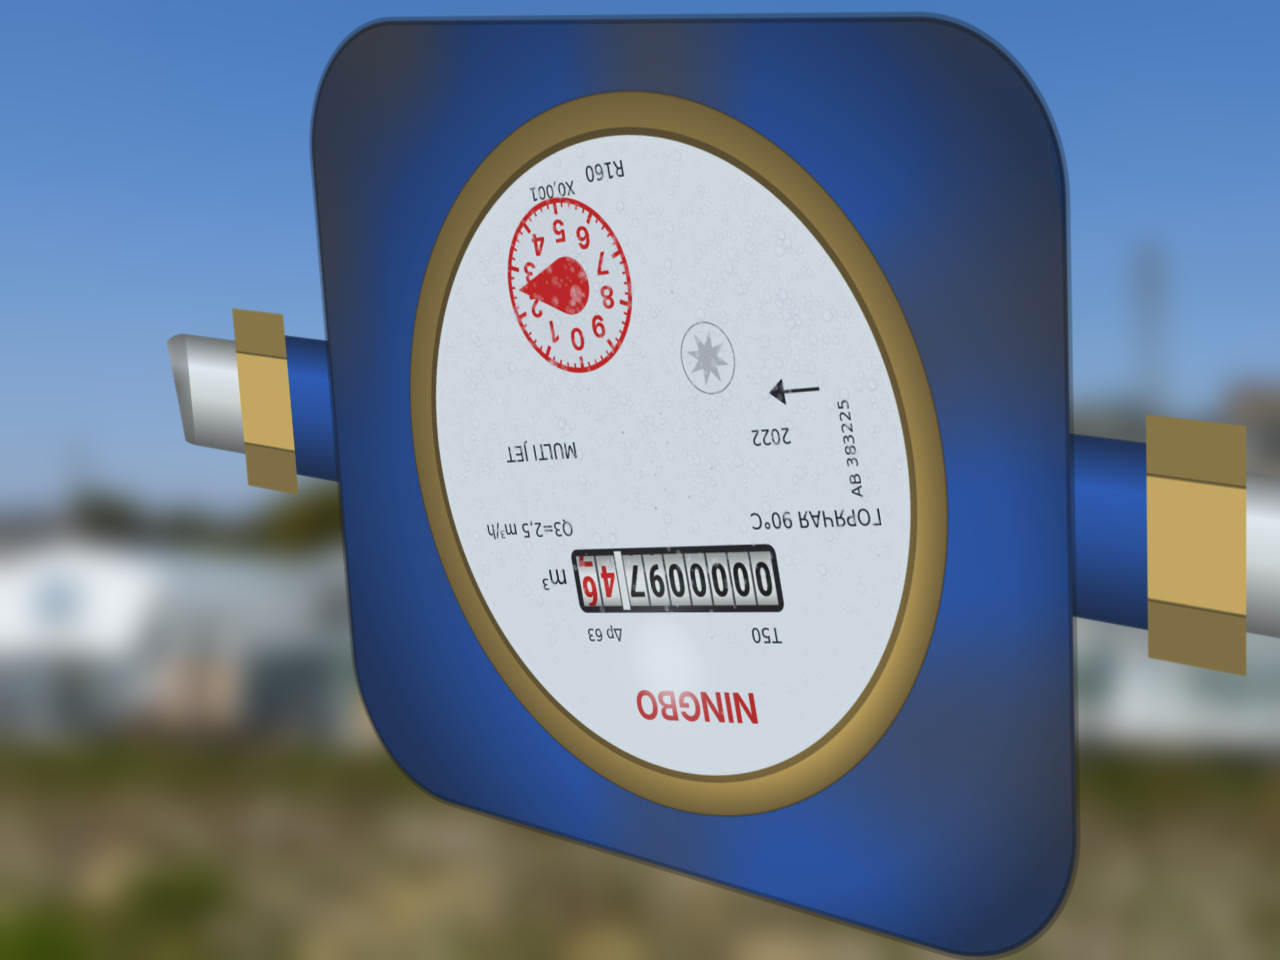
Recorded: value=97.462 unit=m³
